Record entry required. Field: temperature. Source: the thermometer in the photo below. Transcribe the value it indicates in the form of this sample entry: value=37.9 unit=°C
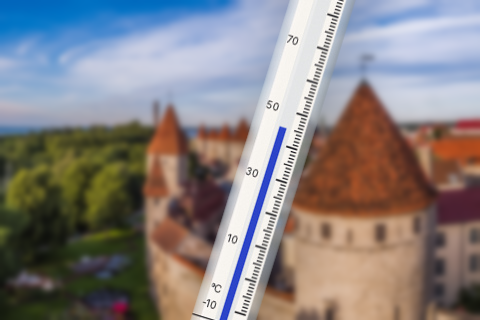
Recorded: value=45 unit=°C
